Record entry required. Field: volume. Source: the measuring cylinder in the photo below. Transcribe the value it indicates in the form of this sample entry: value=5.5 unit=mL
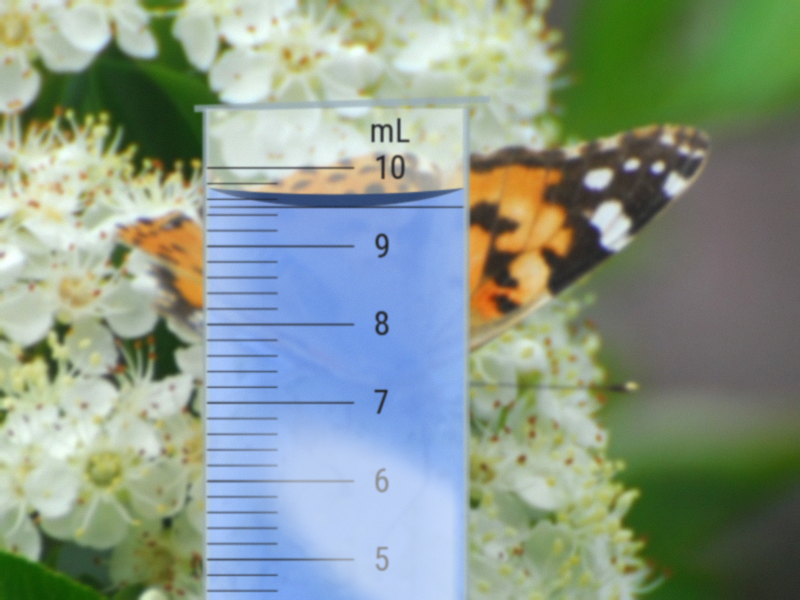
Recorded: value=9.5 unit=mL
